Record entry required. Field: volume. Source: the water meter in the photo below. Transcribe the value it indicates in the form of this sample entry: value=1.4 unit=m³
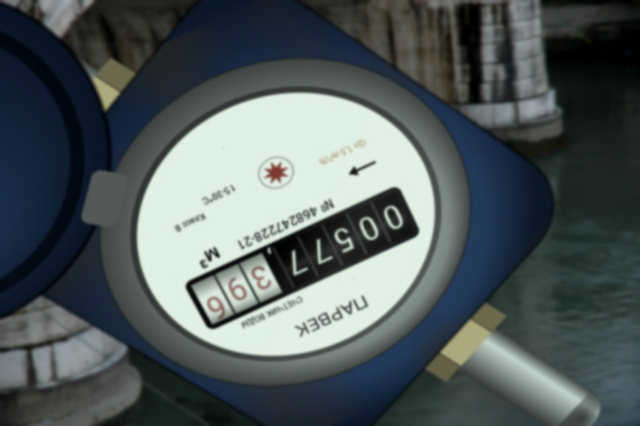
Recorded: value=577.396 unit=m³
